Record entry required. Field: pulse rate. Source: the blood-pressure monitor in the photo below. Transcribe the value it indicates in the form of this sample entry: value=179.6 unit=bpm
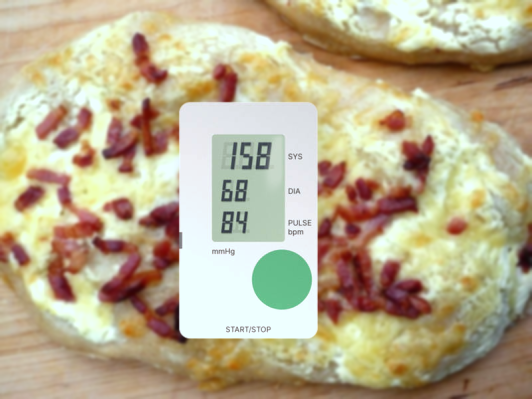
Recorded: value=84 unit=bpm
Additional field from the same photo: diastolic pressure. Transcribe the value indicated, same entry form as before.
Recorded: value=68 unit=mmHg
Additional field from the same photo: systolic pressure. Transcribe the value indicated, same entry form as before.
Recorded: value=158 unit=mmHg
